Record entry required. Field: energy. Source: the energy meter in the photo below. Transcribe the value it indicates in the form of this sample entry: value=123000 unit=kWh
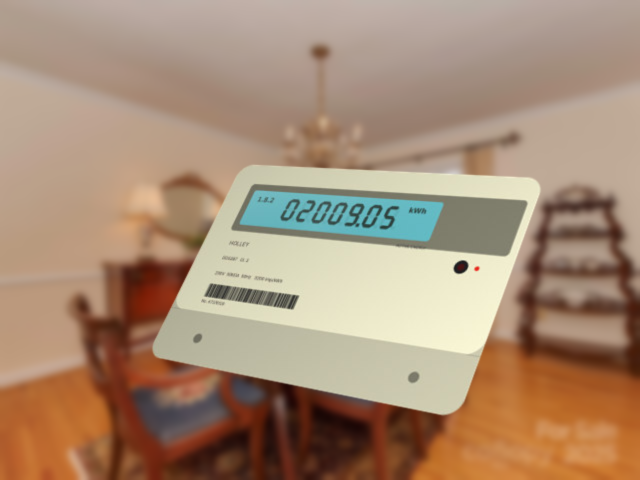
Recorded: value=2009.05 unit=kWh
